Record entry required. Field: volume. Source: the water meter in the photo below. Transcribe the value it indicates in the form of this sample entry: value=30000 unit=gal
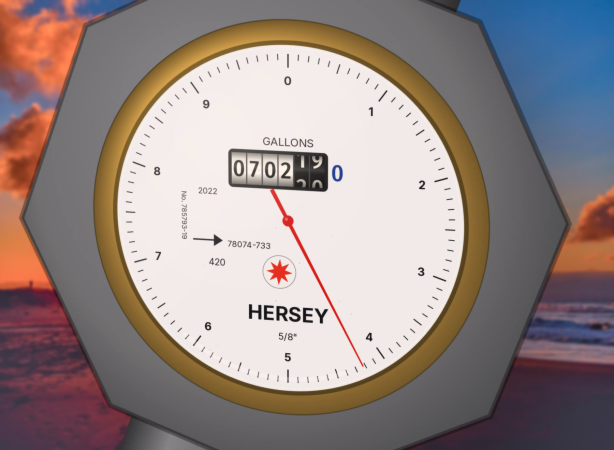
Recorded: value=702194.2 unit=gal
